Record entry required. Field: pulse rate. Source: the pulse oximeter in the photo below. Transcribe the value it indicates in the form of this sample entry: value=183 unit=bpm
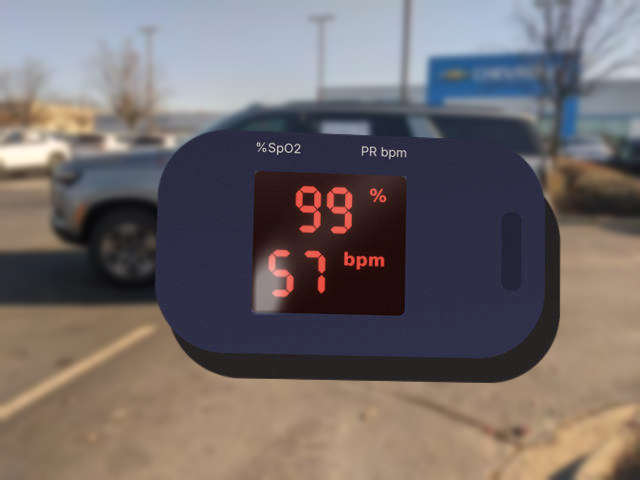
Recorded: value=57 unit=bpm
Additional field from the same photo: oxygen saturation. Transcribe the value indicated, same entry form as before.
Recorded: value=99 unit=%
